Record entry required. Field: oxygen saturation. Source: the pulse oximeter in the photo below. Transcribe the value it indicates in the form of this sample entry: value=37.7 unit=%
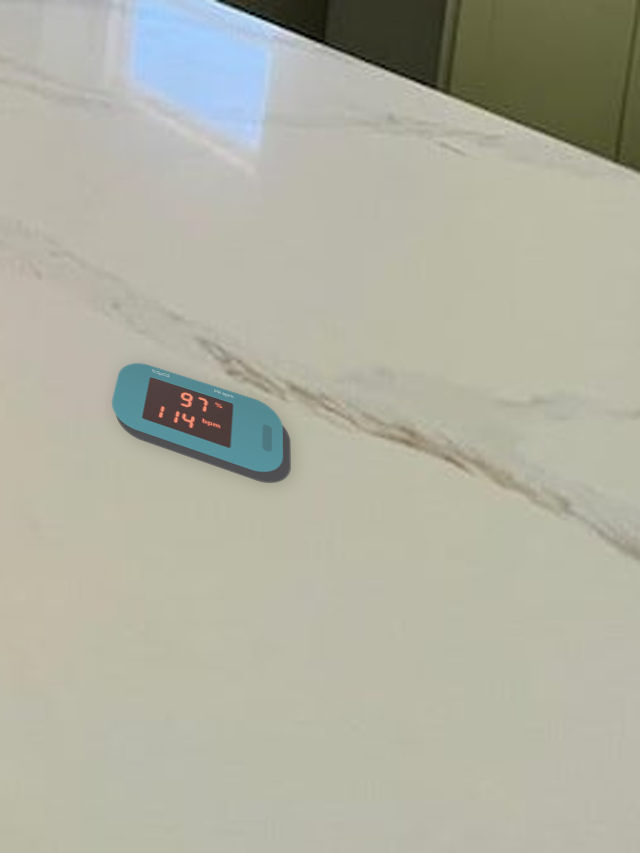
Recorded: value=97 unit=%
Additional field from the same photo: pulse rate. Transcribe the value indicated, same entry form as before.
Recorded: value=114 unit=bpm
